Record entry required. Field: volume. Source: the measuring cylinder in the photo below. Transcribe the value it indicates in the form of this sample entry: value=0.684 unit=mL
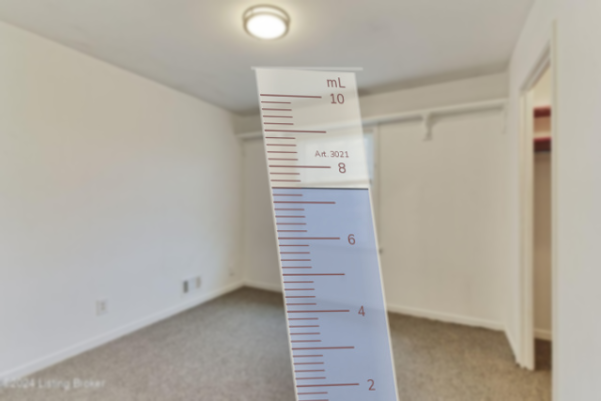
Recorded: value=7.4 unit=mL
